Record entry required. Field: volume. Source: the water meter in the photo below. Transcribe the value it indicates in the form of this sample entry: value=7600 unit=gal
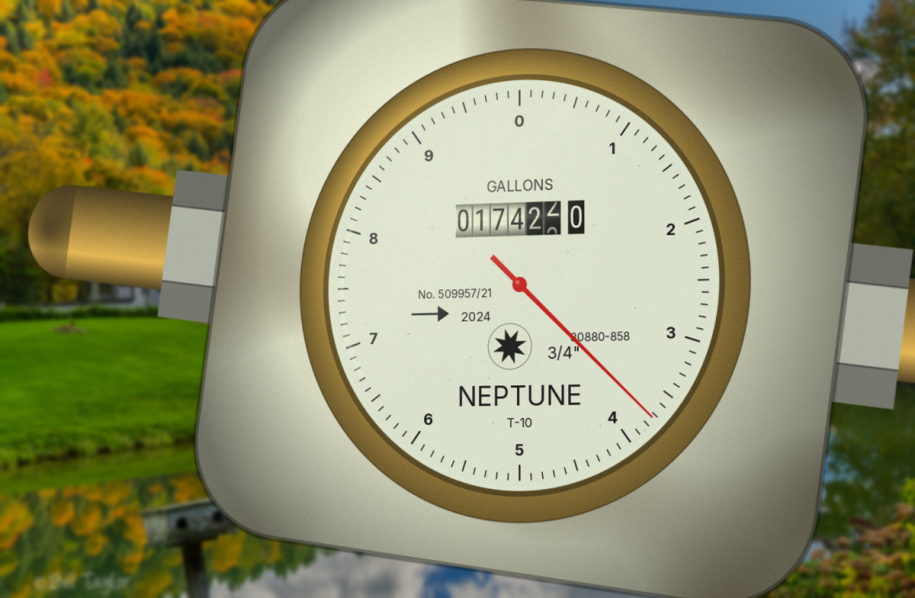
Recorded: value=174223.7 unit=gal
